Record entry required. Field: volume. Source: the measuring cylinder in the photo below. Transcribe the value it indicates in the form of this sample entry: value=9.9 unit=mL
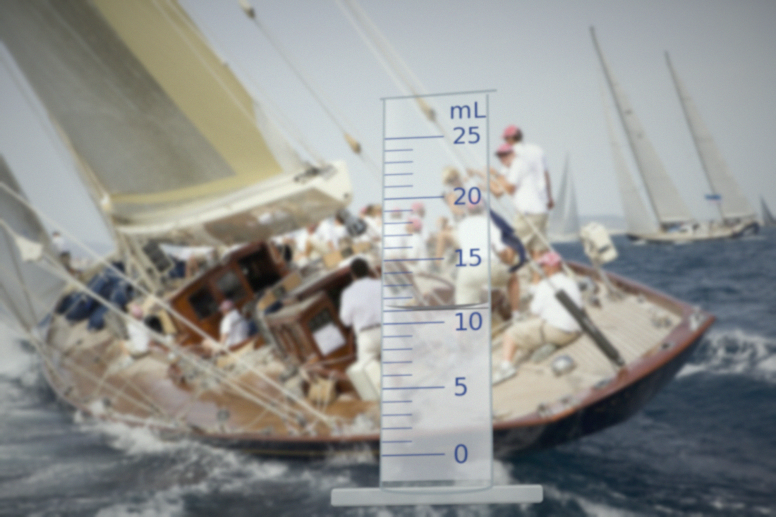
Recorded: value=11 unit=mL
